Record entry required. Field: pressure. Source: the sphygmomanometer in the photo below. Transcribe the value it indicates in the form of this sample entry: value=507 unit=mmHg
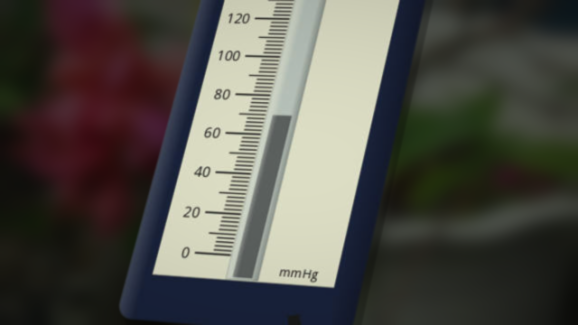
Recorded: value=70 unit=mmHg
